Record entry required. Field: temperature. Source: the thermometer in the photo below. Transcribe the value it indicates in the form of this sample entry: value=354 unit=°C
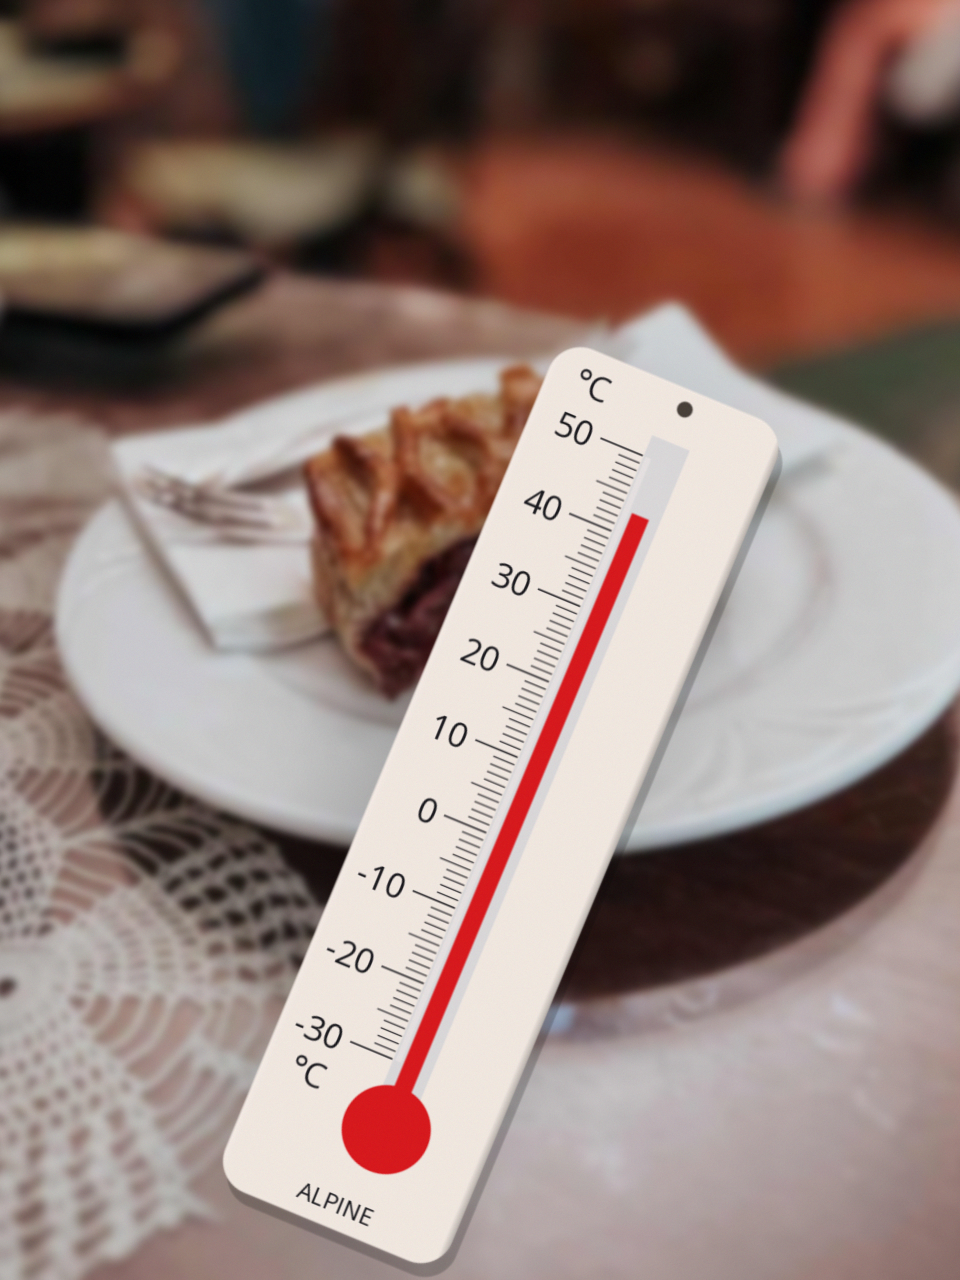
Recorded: value=43 unit=°C
